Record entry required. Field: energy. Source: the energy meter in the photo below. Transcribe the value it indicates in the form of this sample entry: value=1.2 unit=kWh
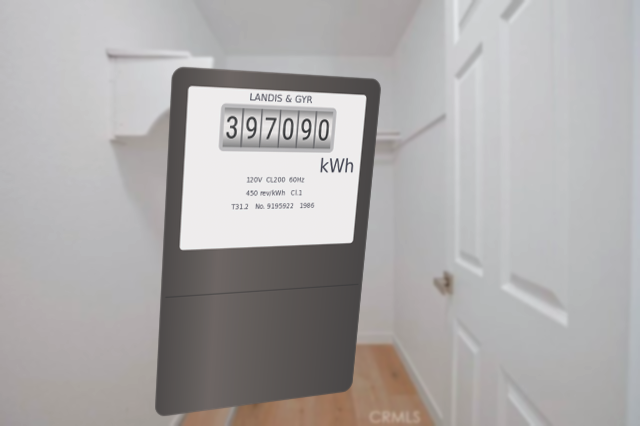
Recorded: value=397090 unit=kWh
